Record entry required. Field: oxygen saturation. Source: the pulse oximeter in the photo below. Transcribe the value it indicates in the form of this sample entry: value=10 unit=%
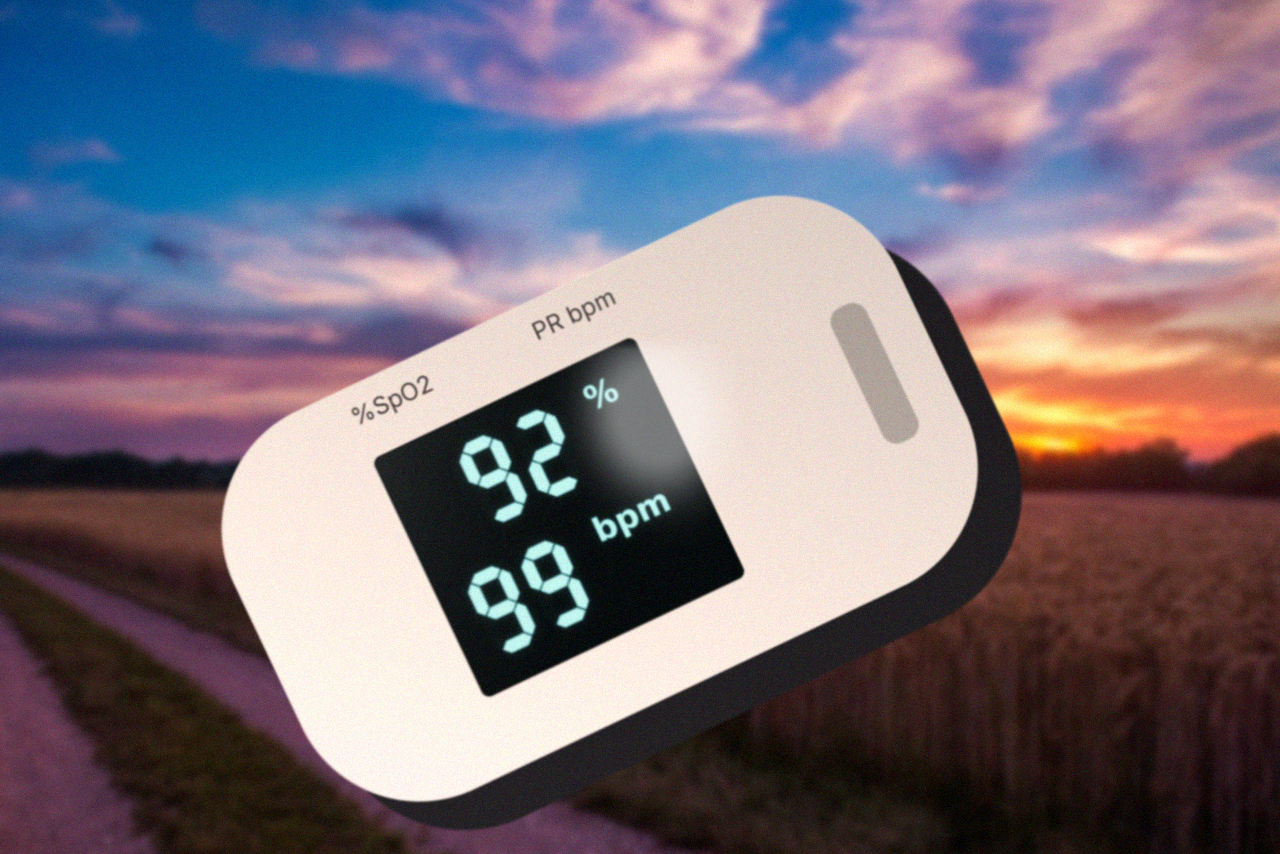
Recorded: value=92 unit=%
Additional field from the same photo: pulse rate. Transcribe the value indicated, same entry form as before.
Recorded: value=99 unit=bpm
